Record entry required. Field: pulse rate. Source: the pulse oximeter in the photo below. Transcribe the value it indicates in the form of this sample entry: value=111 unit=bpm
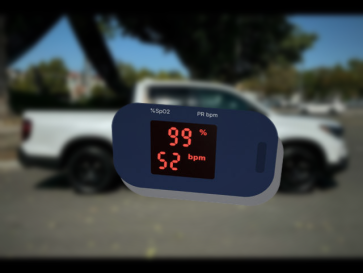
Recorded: value=52 unit=bpm
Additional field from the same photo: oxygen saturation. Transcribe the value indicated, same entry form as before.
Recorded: value=99 unit=%
